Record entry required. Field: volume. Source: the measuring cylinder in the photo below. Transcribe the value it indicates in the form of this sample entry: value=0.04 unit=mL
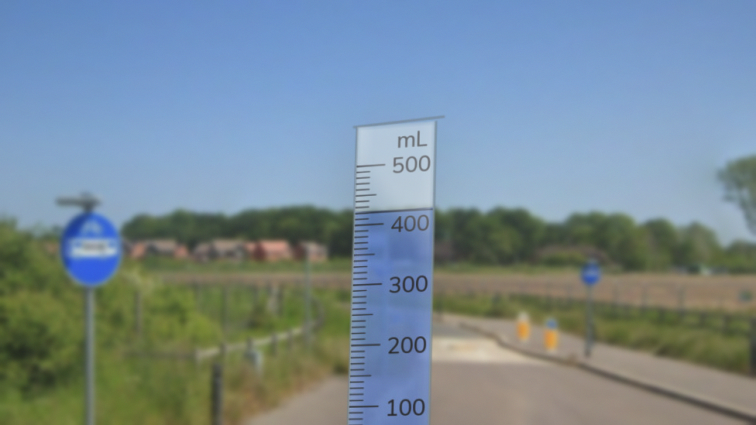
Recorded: value=420 unit=mL
